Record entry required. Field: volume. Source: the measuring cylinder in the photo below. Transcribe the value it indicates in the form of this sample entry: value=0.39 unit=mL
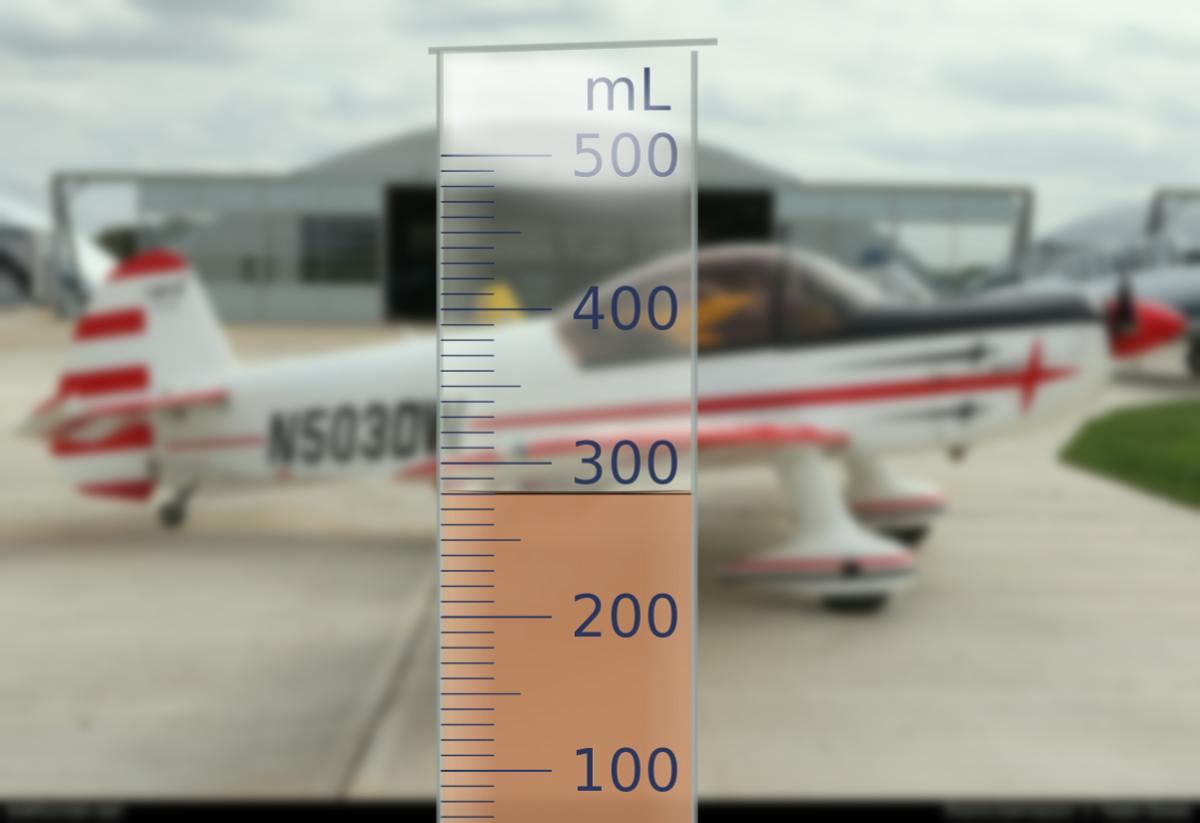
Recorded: value=280 unit=mL
